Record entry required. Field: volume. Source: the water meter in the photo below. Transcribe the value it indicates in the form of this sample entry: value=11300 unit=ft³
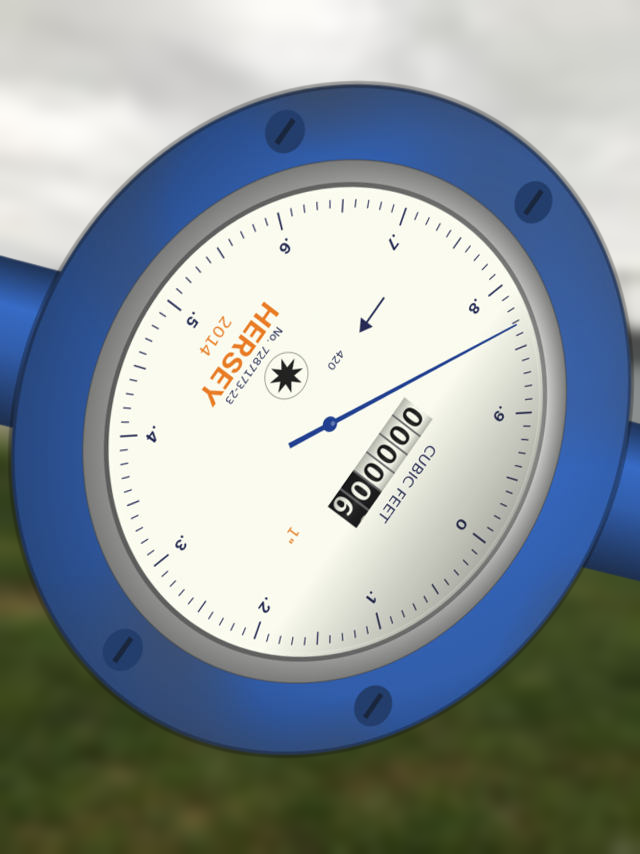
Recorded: value=5.83 unit=ft³
